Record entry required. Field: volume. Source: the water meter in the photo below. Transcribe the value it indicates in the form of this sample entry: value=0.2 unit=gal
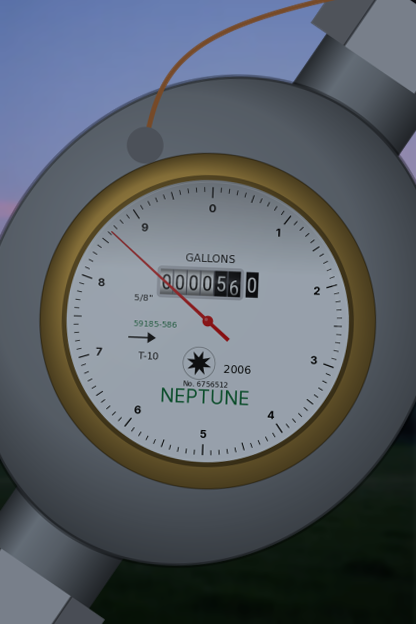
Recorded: value=558.6 unit=gal
